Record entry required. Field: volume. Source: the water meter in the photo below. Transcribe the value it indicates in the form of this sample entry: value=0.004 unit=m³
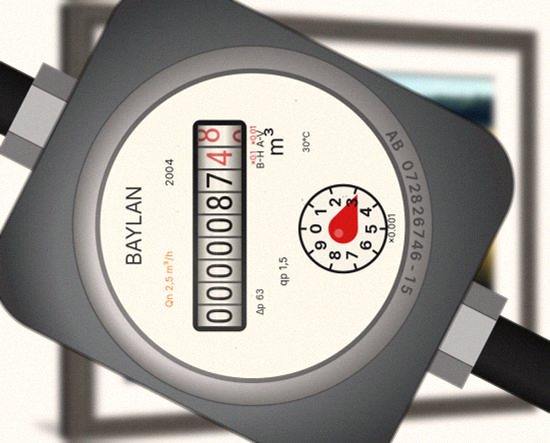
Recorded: value=87.483 unit=m³
